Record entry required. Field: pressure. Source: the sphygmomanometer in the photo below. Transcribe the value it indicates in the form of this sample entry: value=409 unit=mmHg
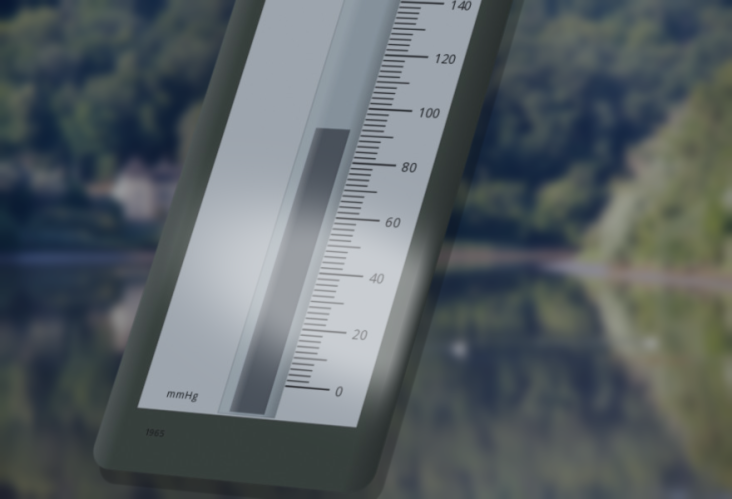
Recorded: value=92 unit=mmHg
